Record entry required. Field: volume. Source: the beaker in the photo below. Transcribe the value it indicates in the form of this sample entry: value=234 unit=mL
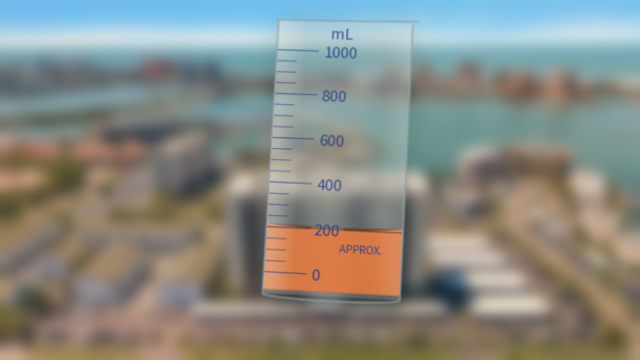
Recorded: value=200 unit=mL
